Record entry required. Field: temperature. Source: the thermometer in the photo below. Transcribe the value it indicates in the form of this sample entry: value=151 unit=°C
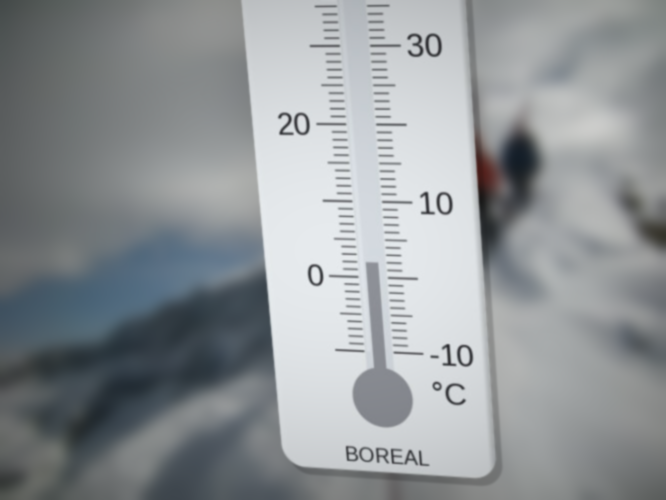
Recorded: value=2 unit=°C
